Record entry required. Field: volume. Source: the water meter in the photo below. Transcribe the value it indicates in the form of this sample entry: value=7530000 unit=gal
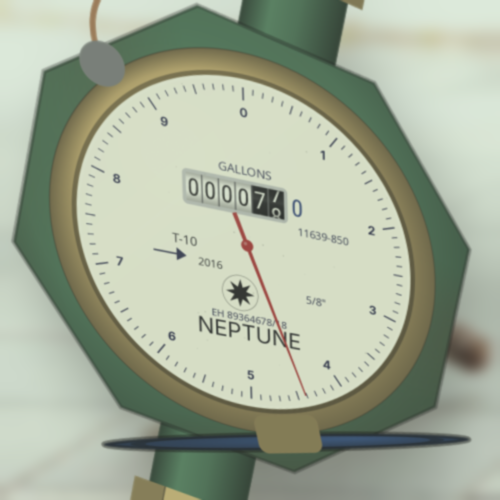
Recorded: value=774.4 unit=gal
